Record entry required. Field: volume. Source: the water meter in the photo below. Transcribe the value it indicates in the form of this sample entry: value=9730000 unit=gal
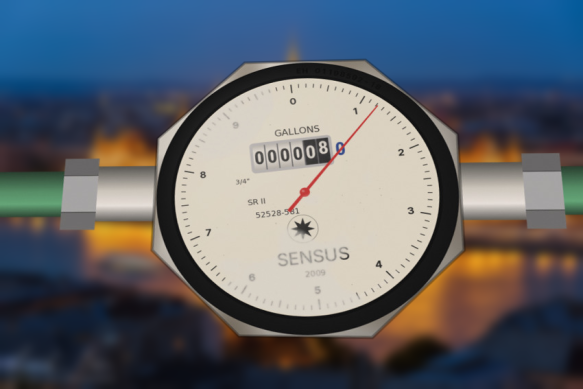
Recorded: value=81.2 unit=gal
